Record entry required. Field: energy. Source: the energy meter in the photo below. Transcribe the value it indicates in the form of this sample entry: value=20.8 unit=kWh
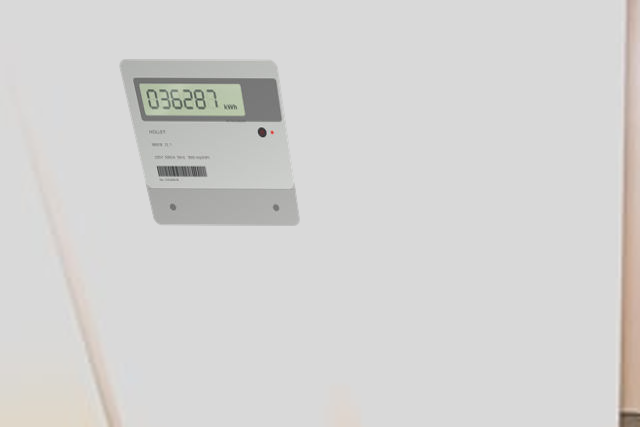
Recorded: value=36287 unit=kWh
